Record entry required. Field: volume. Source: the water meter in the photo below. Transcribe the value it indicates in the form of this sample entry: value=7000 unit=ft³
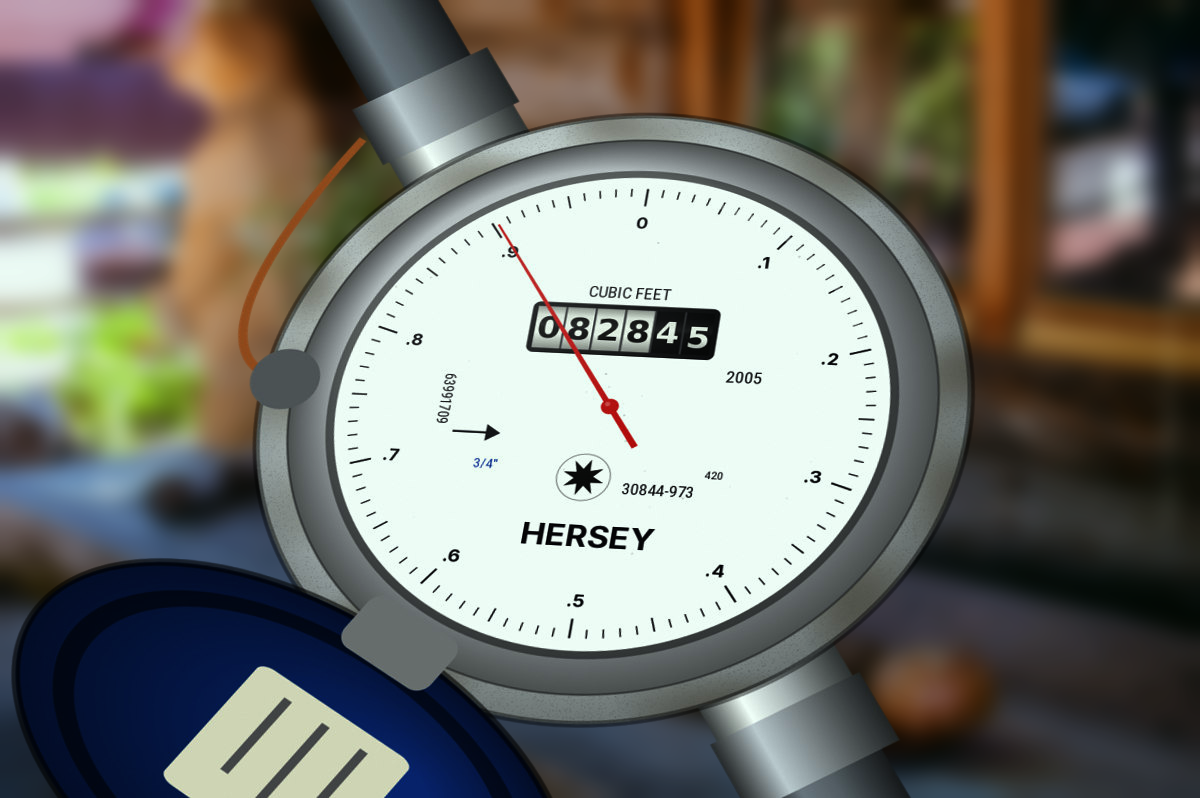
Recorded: value=82844.90 unit=ft³
